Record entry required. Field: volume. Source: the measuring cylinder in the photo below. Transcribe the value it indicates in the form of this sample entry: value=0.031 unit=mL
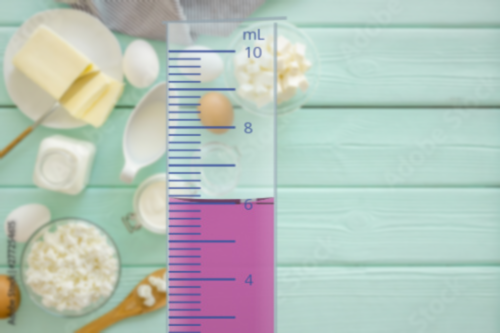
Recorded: value=6 unit=mL
